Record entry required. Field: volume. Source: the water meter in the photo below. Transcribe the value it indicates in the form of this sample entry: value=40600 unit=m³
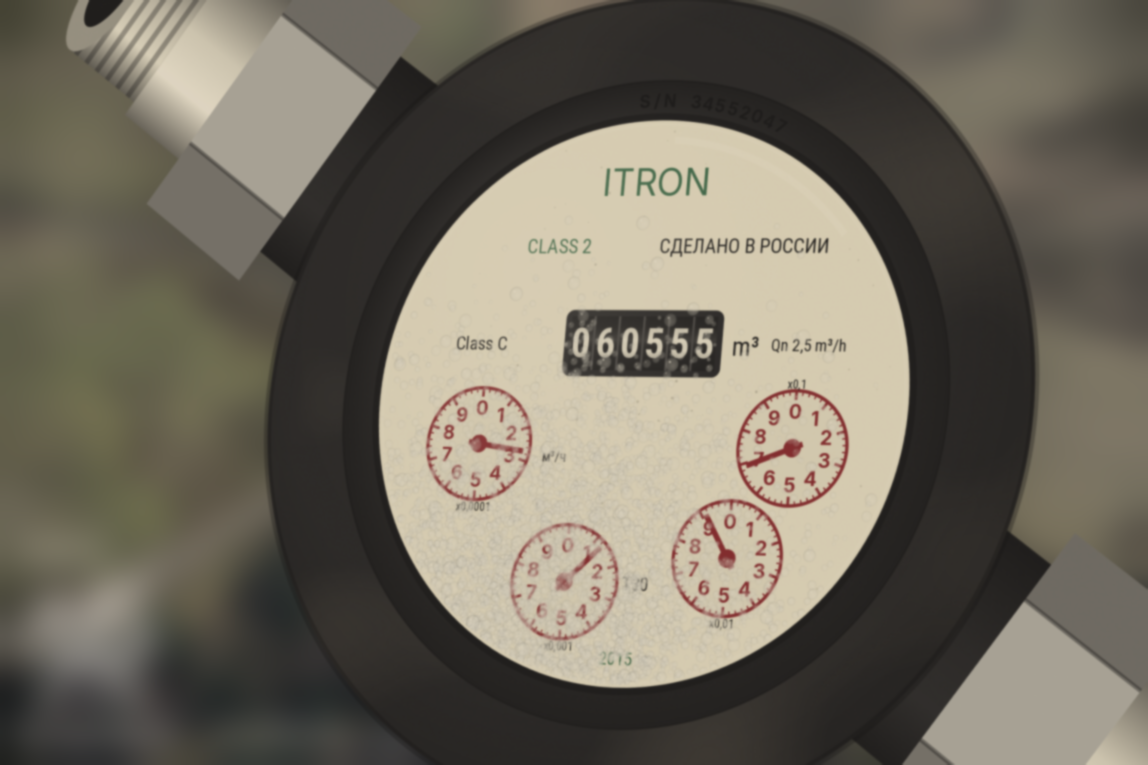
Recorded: value=60555.6912 unit=m³
